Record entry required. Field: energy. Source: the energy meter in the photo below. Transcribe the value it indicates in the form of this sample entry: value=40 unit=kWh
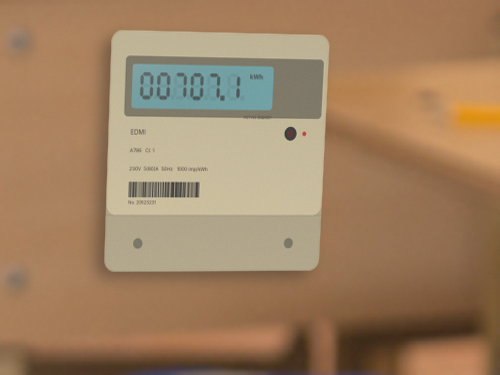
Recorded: value=707.1 unit=kWh
